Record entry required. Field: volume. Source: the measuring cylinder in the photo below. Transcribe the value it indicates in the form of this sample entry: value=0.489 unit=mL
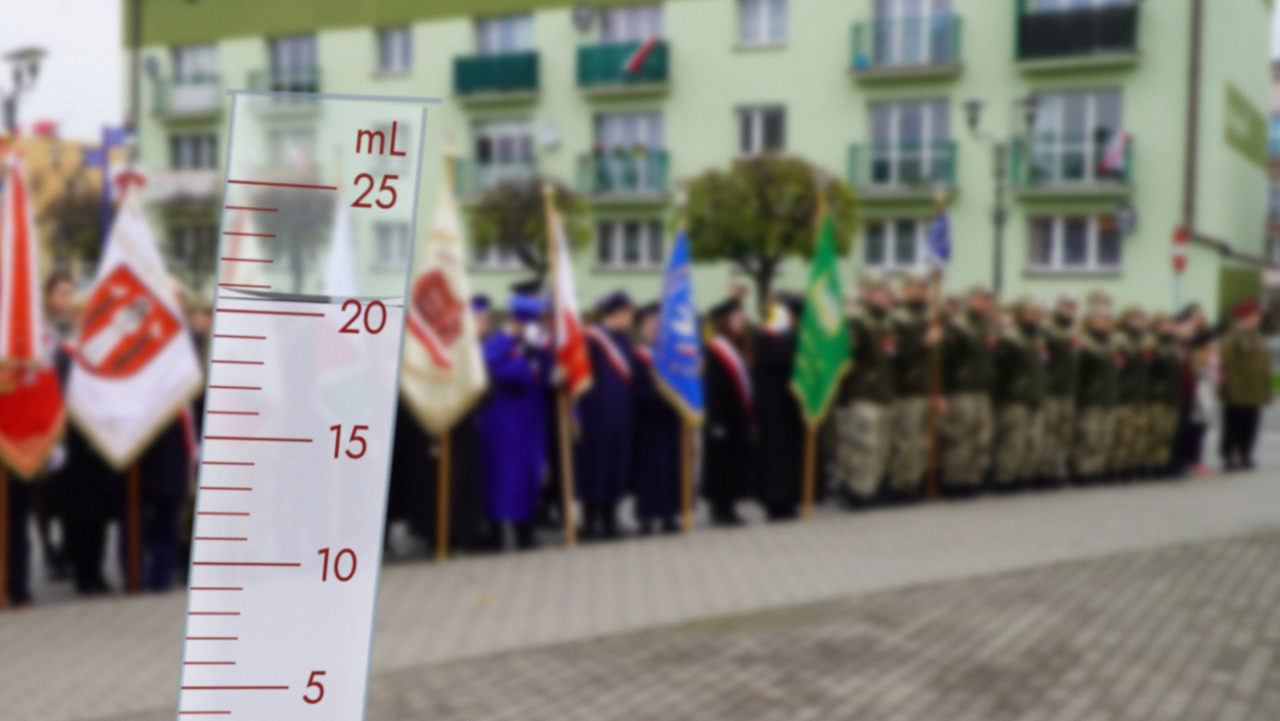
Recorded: value=20.5 unit=mL
